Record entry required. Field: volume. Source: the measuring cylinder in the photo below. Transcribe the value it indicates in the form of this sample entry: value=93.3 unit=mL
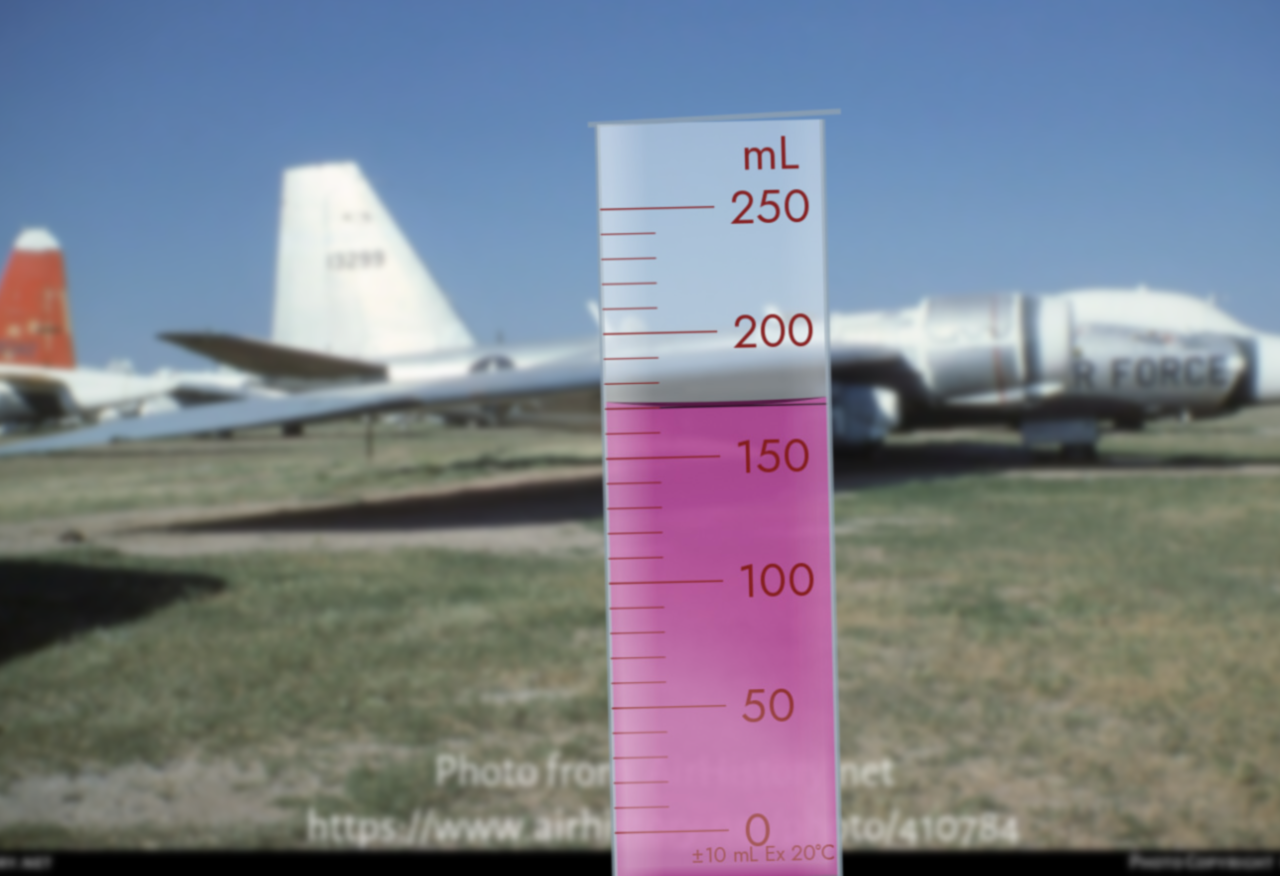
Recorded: value=170 unit=mL
